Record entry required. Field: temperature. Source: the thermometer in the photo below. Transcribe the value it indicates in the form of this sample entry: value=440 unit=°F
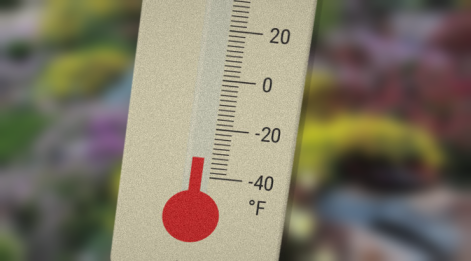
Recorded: value=-32 unit=°F
